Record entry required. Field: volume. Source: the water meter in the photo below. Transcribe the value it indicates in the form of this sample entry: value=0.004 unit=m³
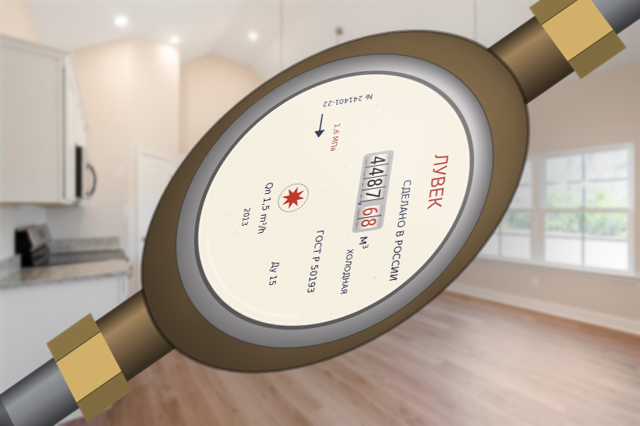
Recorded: value=4487.68 unit=m³
